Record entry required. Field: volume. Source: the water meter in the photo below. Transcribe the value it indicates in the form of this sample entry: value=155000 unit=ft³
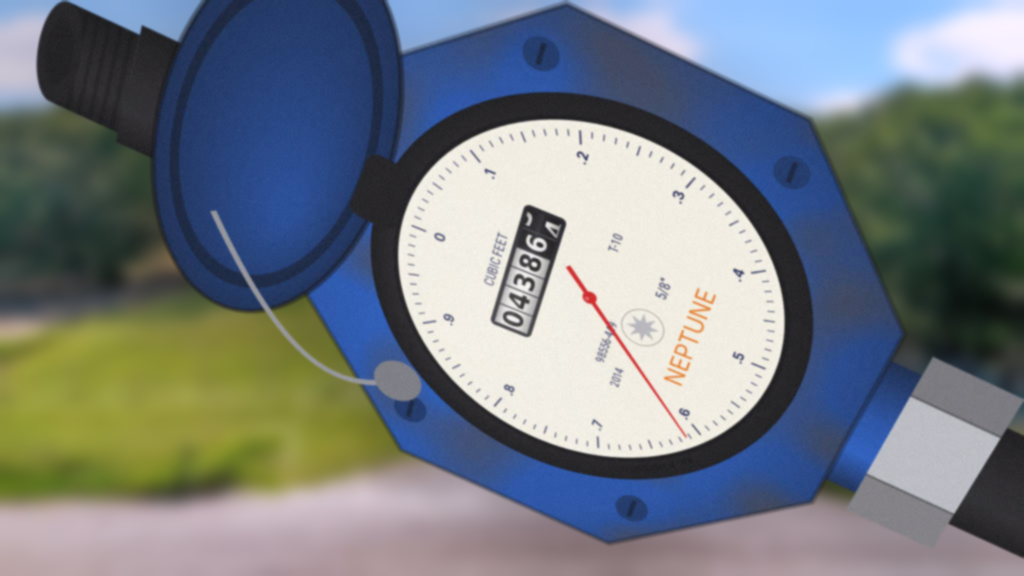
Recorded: value=43863.61 unit=ft³
